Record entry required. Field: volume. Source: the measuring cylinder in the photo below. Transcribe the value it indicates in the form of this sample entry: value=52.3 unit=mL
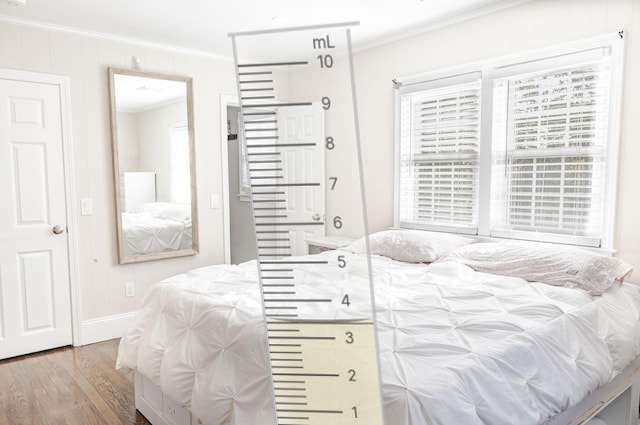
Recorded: value=3.4 unit=mL
